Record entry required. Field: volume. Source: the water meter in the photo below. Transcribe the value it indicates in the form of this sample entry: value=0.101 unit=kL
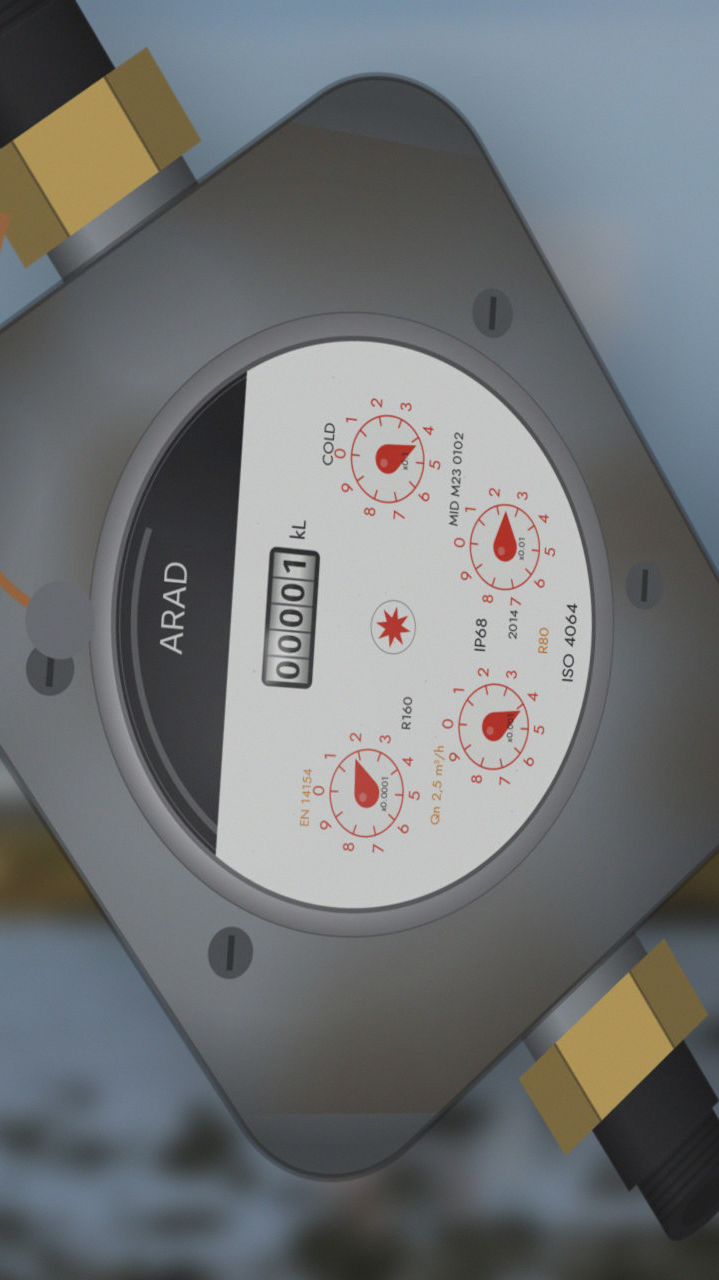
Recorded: value=1.4241 unit=kL
